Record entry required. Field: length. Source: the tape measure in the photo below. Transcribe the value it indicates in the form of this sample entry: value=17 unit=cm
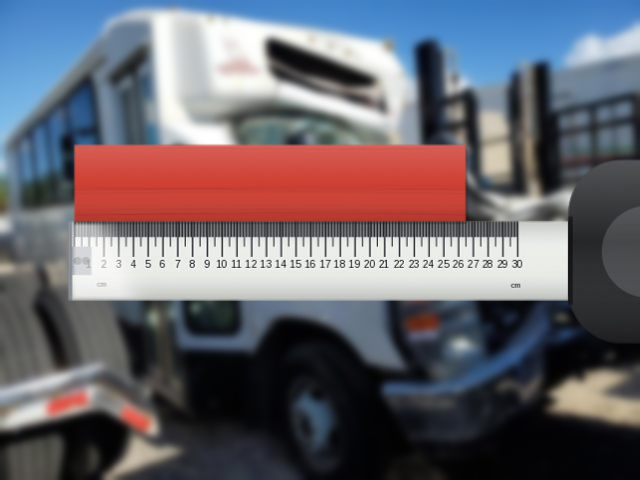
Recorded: value=26.5 unit=cm
